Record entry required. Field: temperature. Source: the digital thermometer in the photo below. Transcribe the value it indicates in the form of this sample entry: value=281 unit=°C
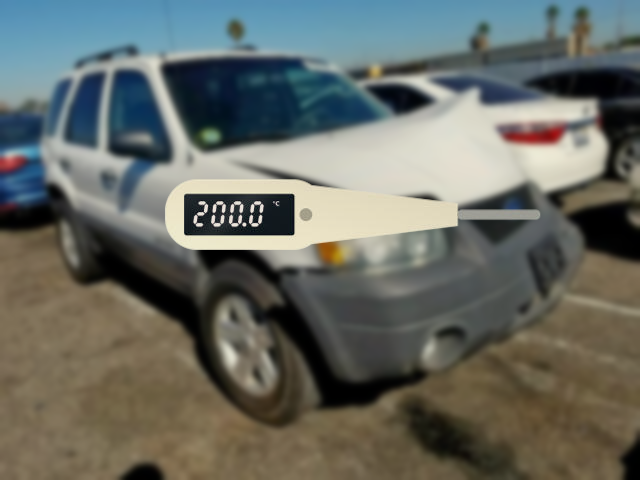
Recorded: value=200.0 unit=°C
